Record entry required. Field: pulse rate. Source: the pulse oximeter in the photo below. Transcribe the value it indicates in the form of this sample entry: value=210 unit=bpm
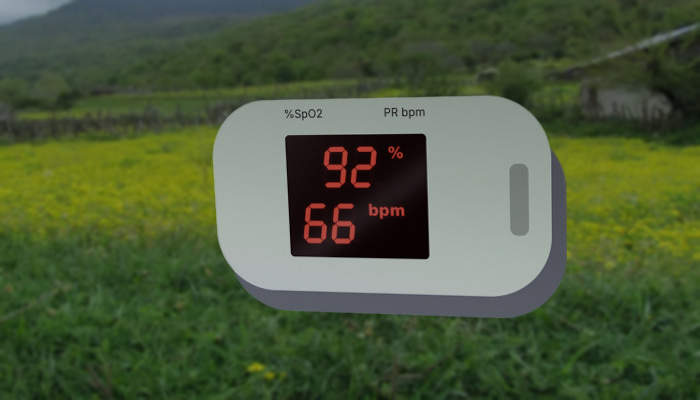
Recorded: value=66 unit=bpm
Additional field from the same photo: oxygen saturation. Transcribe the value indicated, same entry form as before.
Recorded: value=92 unit=%
